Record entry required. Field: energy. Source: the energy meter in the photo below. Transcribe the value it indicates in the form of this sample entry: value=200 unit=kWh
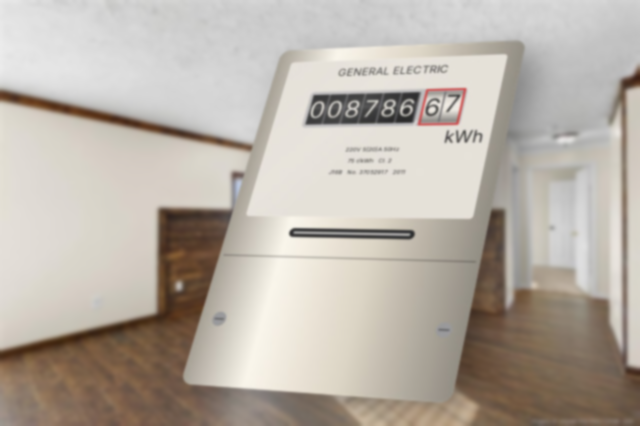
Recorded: value=8786.67 unit=kWh
